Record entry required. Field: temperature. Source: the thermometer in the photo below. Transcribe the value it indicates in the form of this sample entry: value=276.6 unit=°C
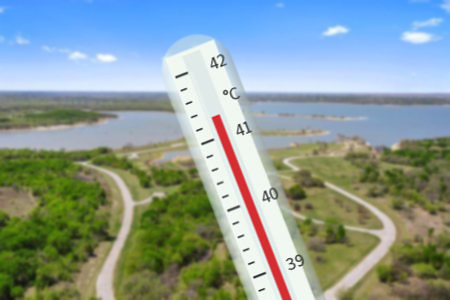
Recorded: value=41.3 unit=°C
